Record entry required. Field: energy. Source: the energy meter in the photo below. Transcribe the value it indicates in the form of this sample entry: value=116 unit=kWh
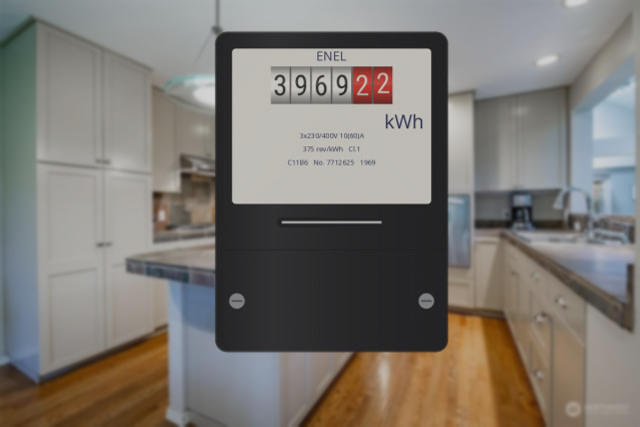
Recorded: value=3969.22 unit=kWh
